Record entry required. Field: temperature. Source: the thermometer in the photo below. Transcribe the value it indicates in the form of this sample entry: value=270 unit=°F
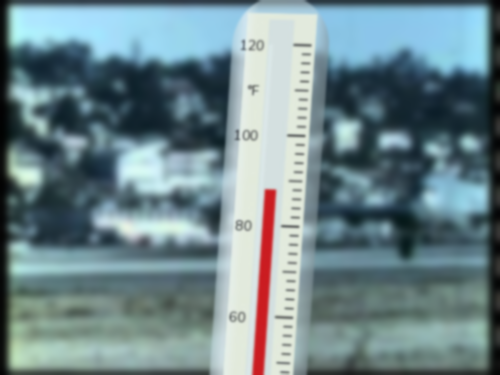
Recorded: value=88 unit=°F
